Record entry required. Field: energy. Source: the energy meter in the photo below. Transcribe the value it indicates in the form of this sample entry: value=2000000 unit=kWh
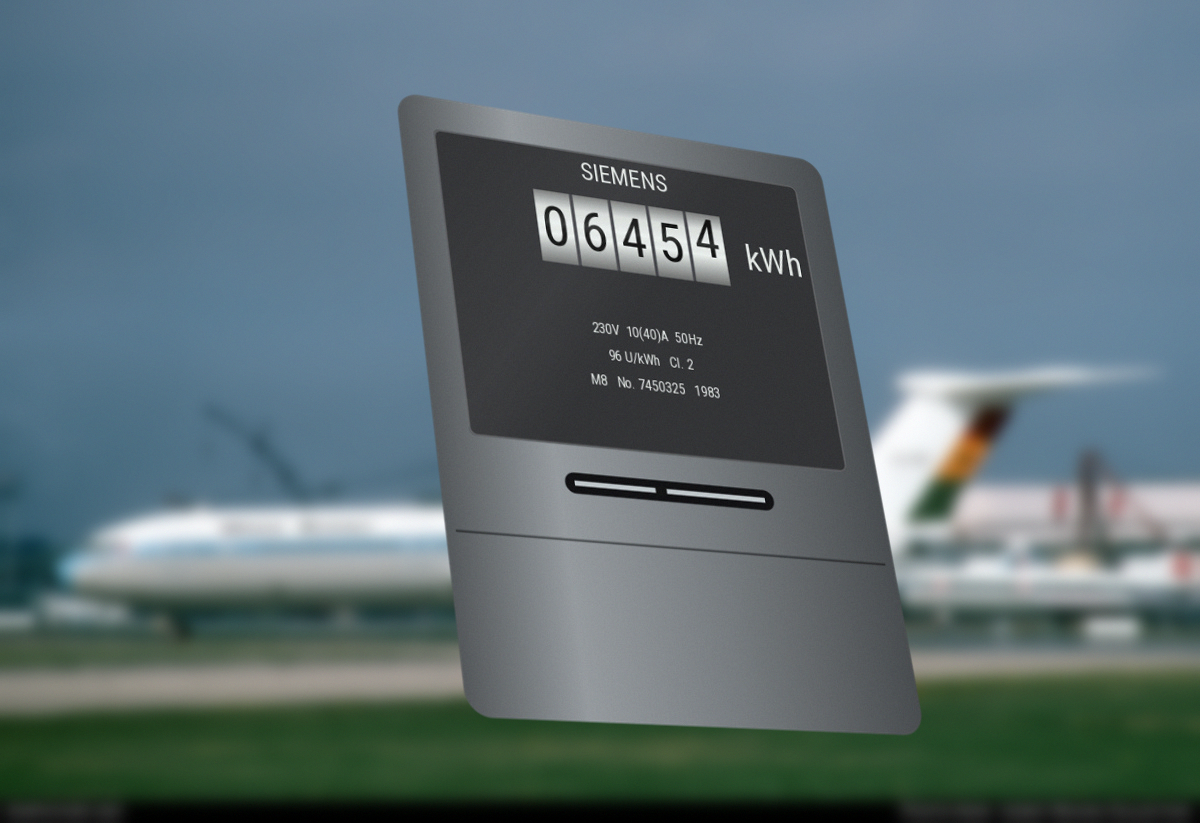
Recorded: value=6454 unit=kWh
